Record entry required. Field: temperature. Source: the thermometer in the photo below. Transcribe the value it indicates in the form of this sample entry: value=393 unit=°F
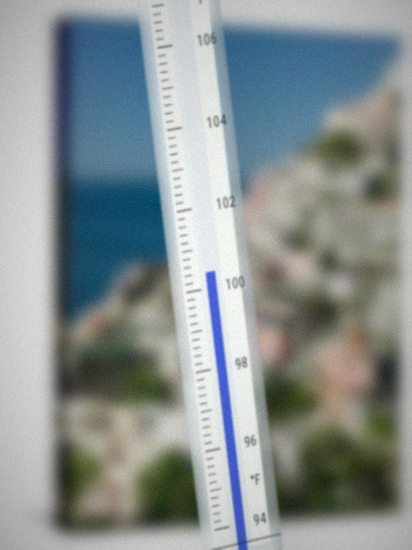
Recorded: value=100.4 unit=°F
